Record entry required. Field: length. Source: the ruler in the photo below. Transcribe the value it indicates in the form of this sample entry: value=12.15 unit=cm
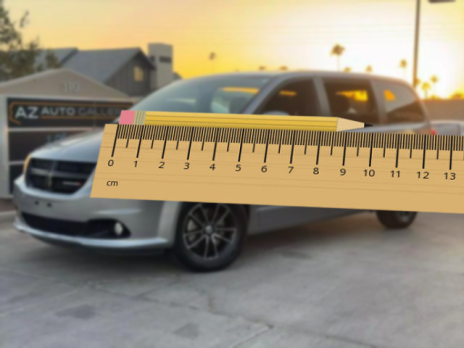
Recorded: value=10 unit=cm
